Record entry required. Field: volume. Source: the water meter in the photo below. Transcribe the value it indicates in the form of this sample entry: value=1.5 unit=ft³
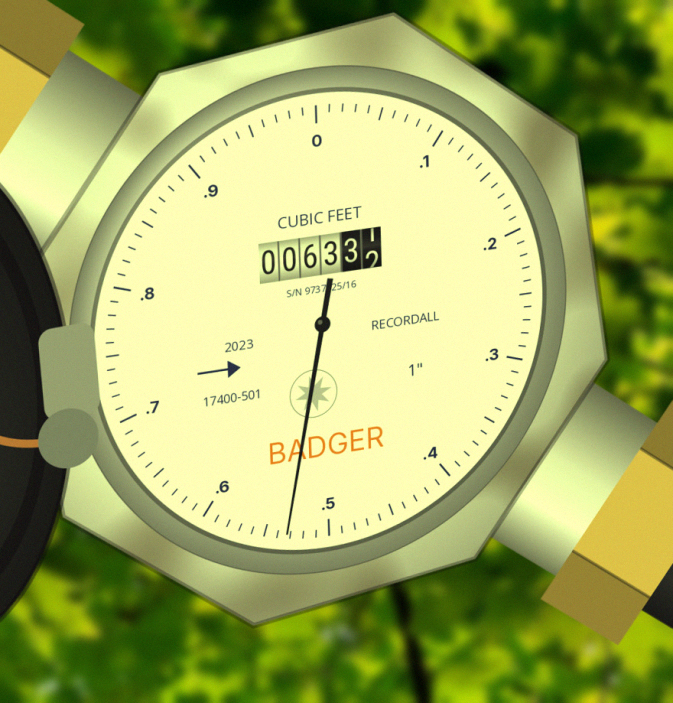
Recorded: value=6331.53 unit=ft³
